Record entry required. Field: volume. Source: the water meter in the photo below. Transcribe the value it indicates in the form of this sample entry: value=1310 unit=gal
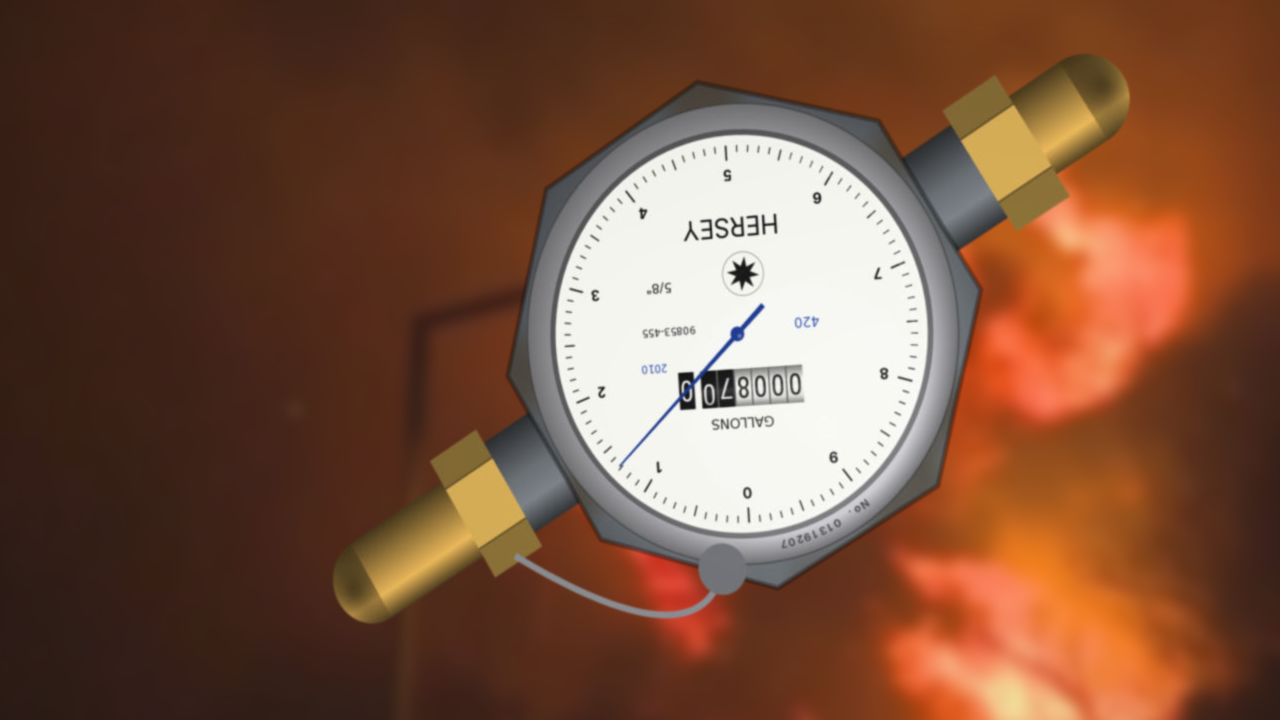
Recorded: value=8701.3 unit=gal
